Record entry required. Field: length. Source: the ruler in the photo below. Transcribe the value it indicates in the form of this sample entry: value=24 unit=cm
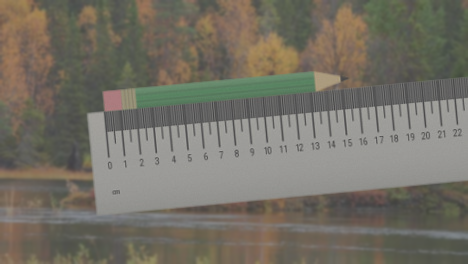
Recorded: value=15.5 unit=cm
